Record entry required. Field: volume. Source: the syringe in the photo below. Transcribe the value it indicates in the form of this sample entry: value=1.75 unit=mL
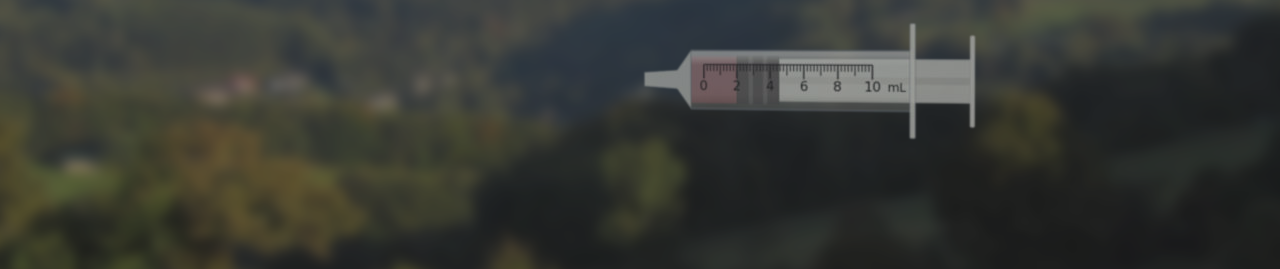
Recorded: value=2 unit=mL
